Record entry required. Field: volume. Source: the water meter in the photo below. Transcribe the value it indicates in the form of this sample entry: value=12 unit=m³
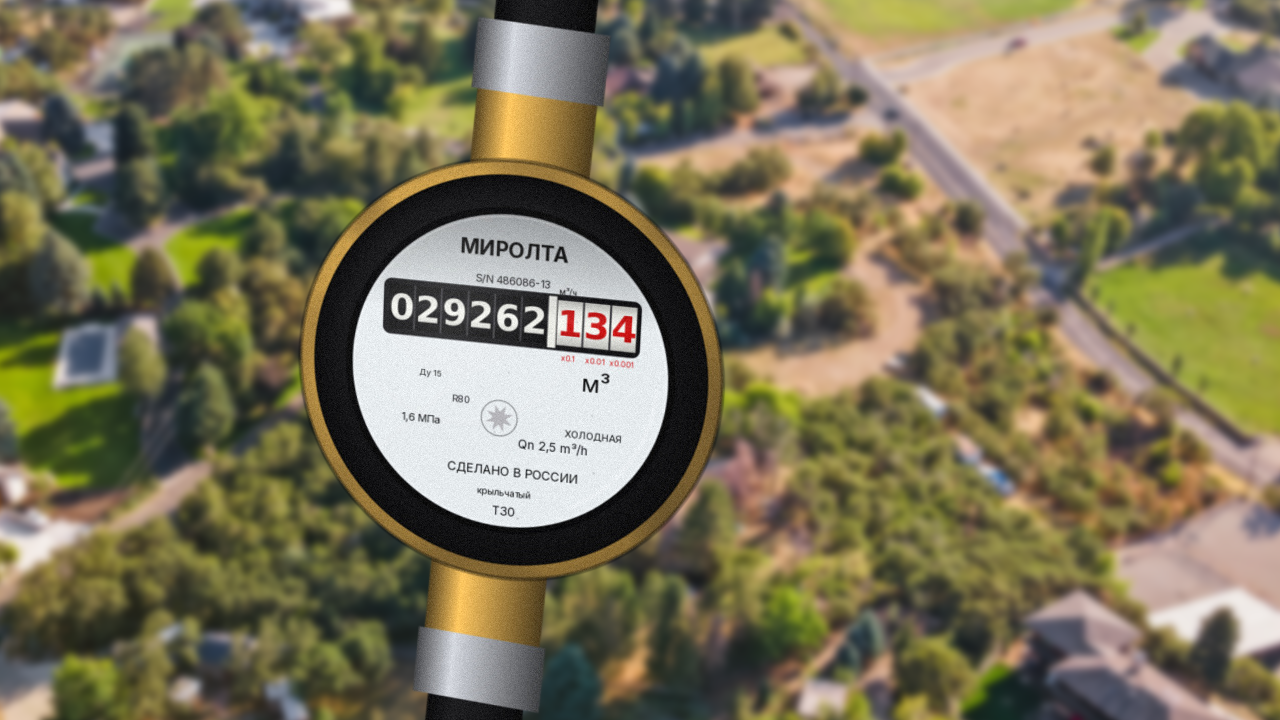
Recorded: value=29262.134 unit=m³
